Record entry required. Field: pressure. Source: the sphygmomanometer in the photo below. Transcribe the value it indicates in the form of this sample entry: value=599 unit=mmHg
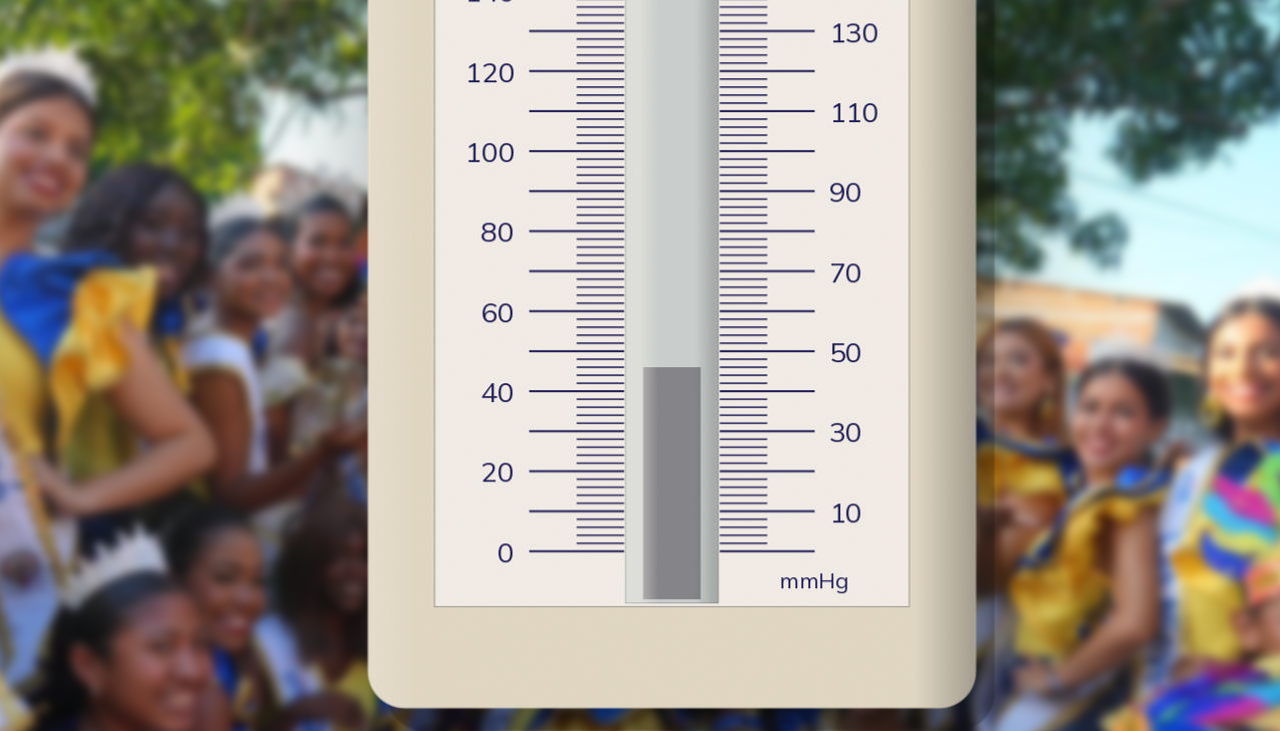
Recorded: value=46 unit=mmHg
